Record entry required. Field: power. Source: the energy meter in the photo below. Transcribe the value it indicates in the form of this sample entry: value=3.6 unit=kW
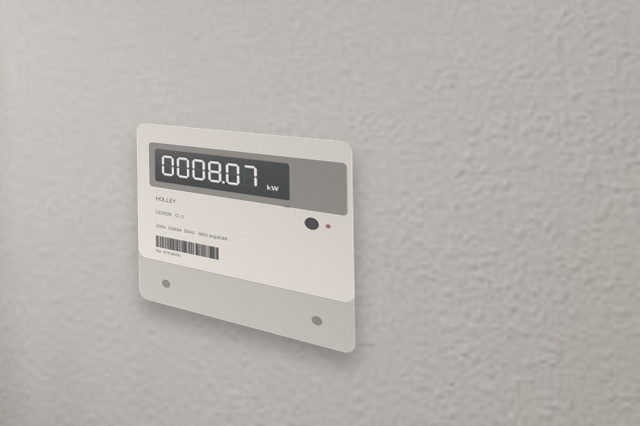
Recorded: value=8.07 unit=kW
